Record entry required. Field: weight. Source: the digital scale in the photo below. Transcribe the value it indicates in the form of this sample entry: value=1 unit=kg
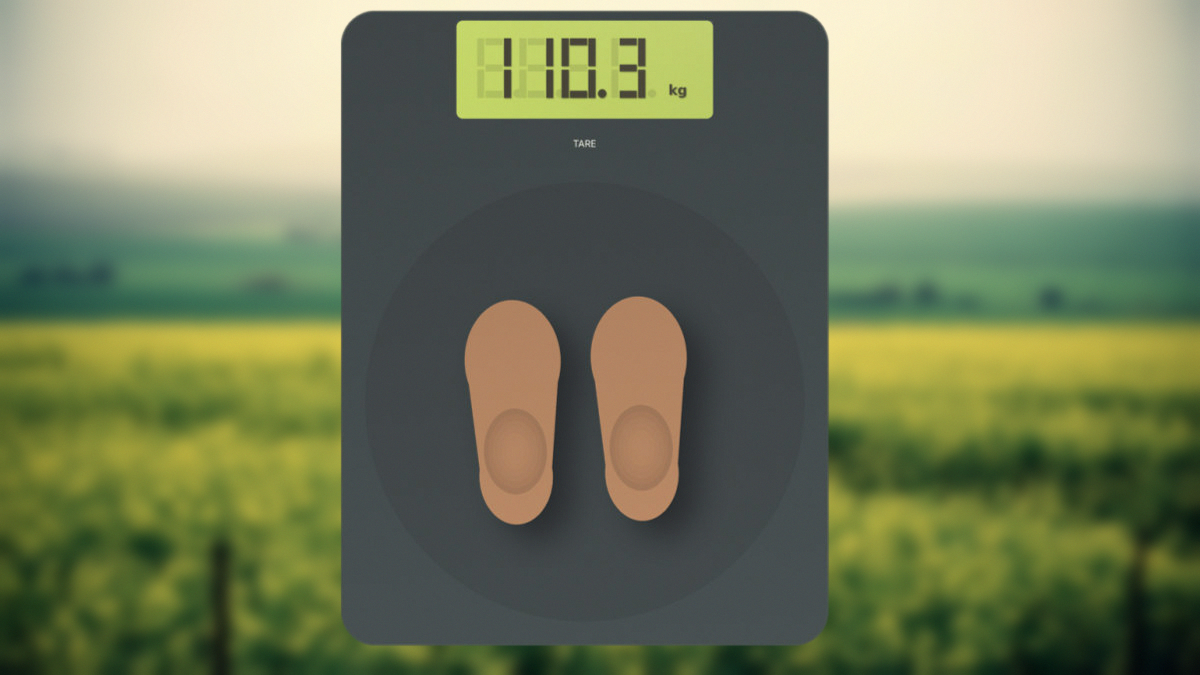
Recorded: value=110.3 unit=kg
